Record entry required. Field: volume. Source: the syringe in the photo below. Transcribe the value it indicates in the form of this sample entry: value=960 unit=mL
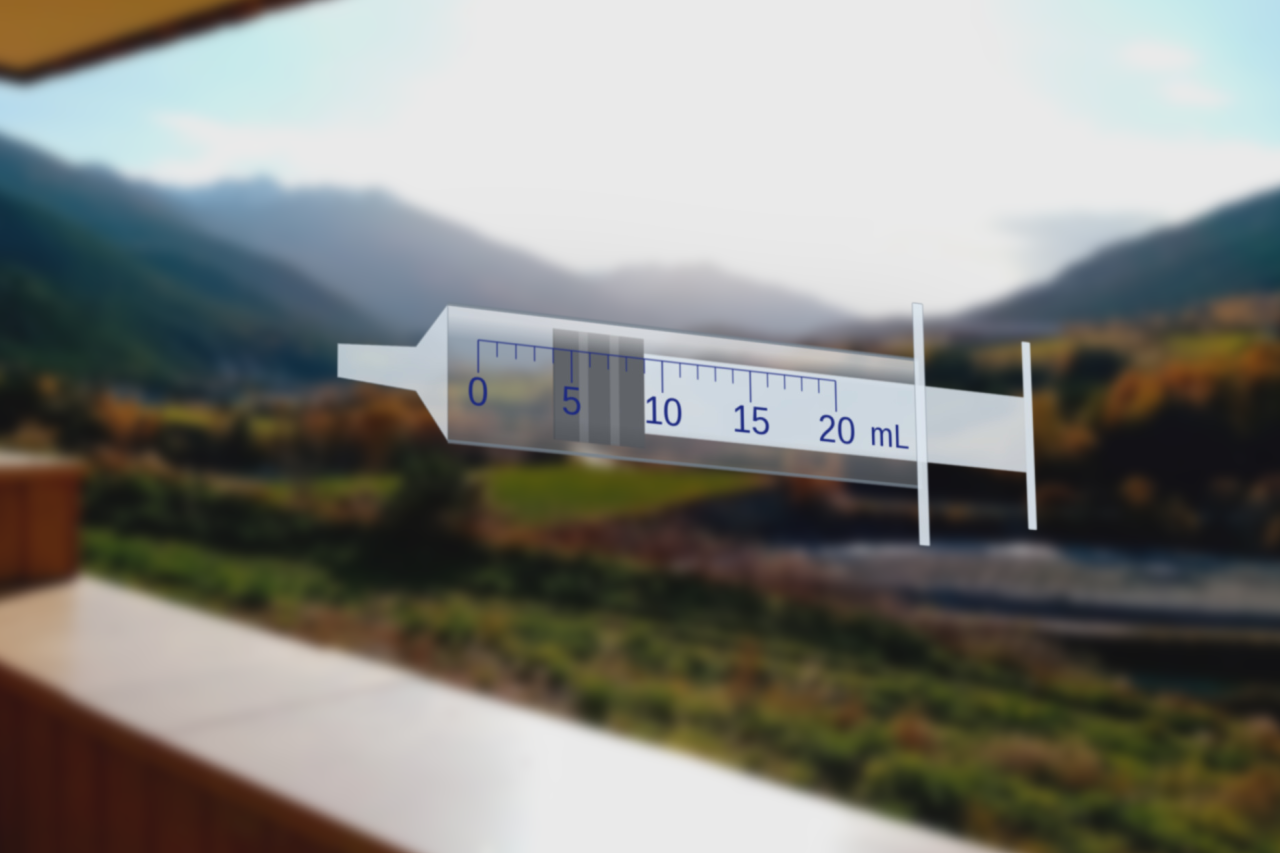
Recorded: value=4 unit=mL
